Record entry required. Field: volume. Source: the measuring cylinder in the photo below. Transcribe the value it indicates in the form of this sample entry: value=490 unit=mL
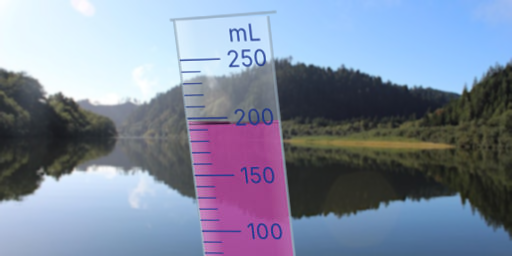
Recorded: value=195 unit=mL
